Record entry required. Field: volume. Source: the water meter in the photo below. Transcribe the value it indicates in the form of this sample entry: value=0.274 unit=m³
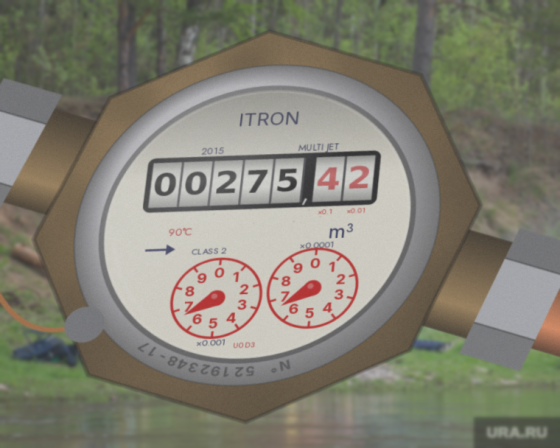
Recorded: value=275.4266 unit=m³
